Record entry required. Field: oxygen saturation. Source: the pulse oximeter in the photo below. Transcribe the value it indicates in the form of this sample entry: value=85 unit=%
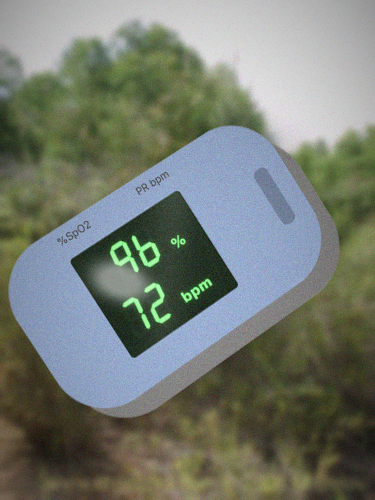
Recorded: value=96 unit=%
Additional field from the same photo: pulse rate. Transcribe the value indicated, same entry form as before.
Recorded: value=72 unit=bpm
